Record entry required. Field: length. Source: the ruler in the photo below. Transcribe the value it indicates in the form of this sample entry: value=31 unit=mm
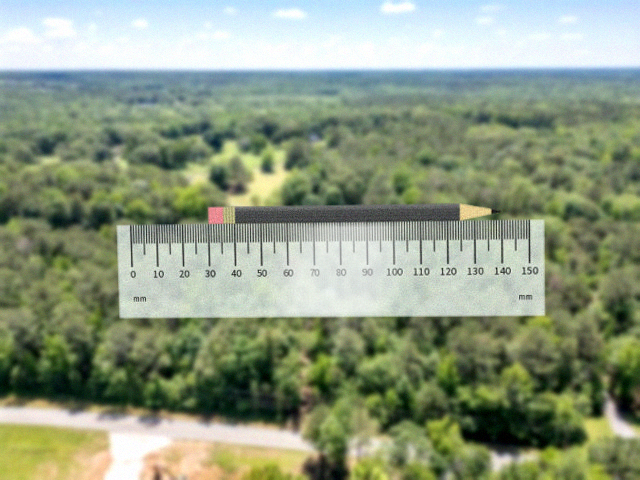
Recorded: value=110 unit=mm
